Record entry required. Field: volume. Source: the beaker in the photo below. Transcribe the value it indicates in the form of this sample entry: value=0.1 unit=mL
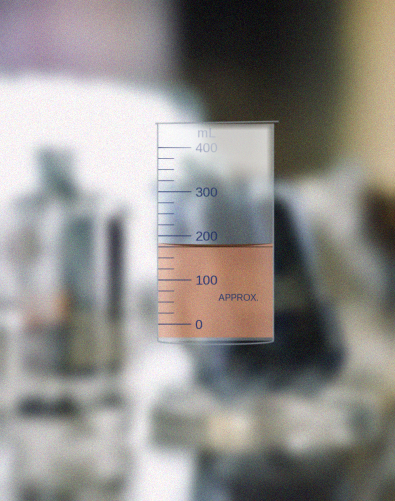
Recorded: value=175 unit=mL
